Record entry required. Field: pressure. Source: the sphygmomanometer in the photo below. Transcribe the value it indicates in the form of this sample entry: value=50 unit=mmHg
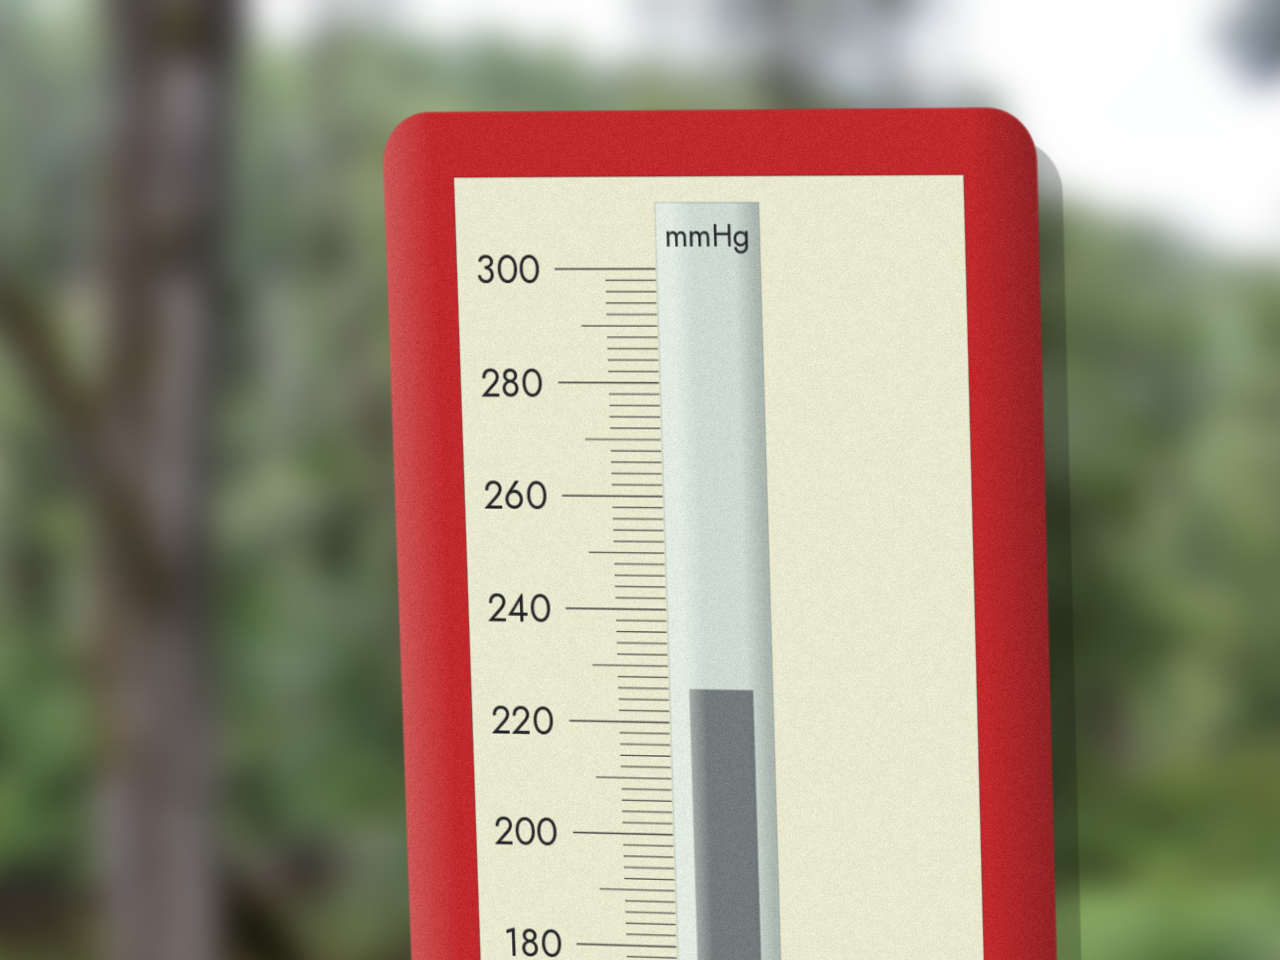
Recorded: value=226 unit=mmHg
